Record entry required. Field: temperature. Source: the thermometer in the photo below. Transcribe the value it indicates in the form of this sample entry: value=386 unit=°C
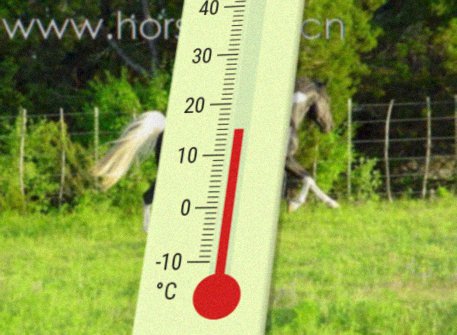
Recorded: value=15 unit=°C
